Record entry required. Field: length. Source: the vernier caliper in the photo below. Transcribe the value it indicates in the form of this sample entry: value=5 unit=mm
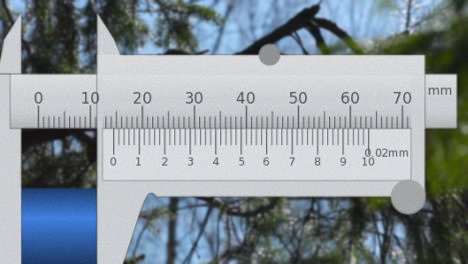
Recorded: value=14.5 unit=mm
